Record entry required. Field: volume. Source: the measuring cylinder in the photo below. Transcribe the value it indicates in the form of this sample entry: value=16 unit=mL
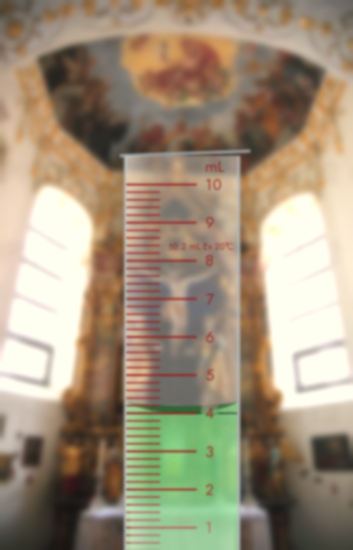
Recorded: value=4 unit=mL
